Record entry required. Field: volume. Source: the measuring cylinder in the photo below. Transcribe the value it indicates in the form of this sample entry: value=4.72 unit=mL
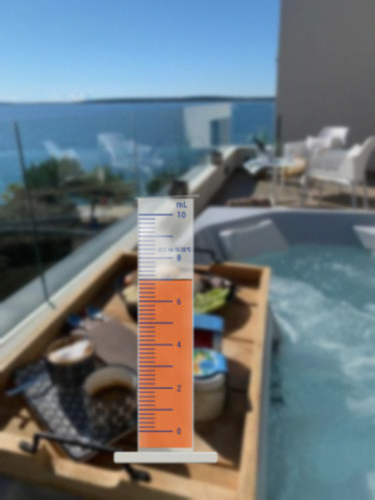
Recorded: value=7 unit=mL
